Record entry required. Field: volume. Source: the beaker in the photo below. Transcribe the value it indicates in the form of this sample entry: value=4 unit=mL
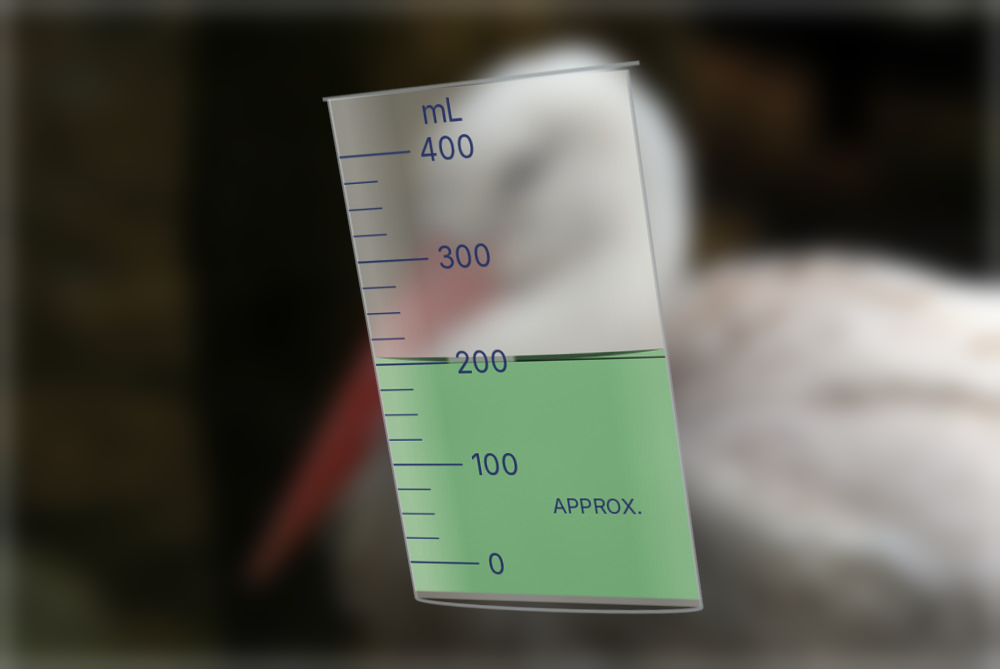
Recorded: value=200 unit=mL
